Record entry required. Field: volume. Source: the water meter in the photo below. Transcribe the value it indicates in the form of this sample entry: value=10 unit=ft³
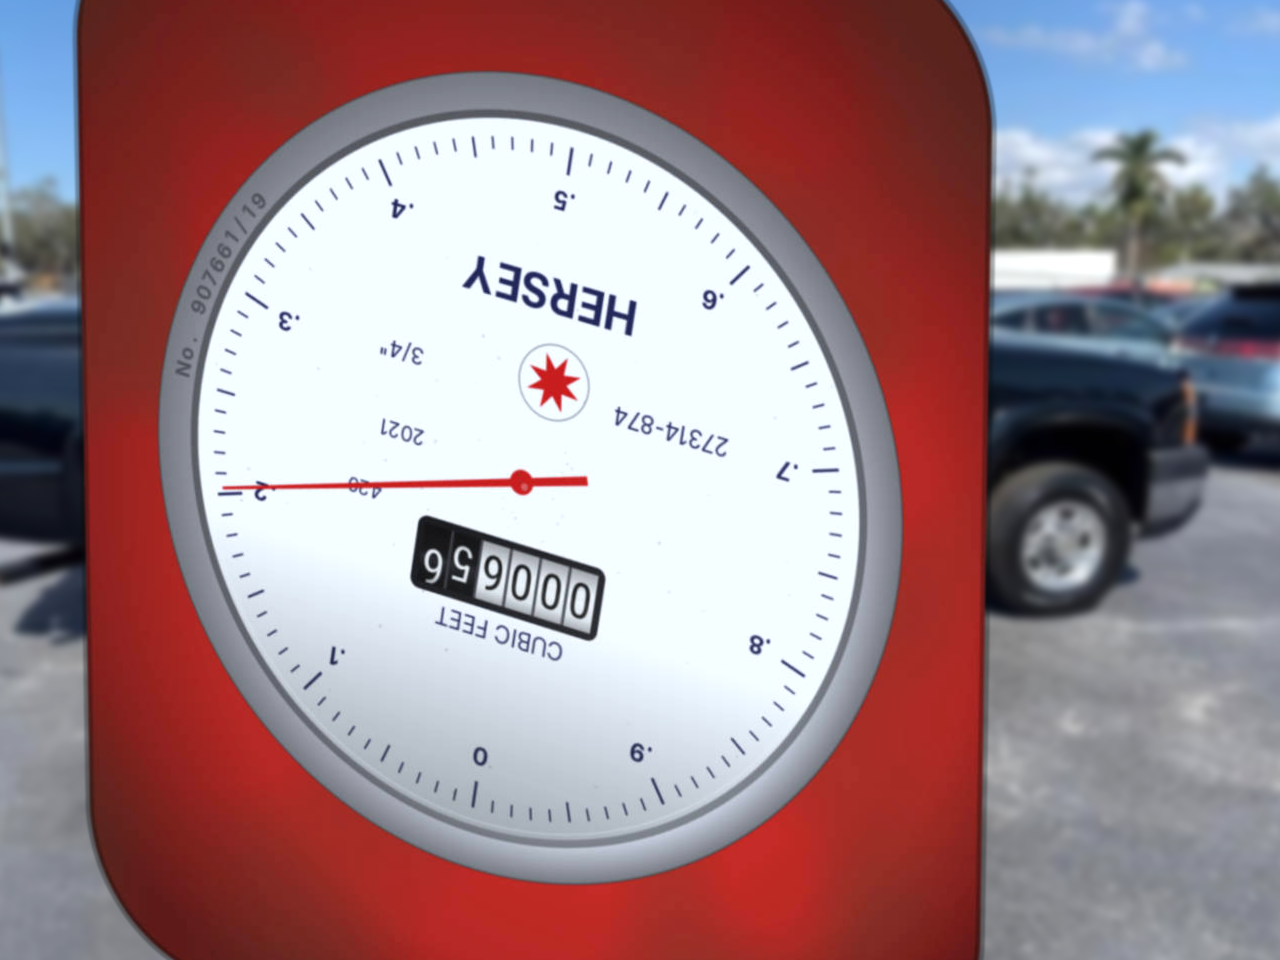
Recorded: value=656.20 unit=ft³
